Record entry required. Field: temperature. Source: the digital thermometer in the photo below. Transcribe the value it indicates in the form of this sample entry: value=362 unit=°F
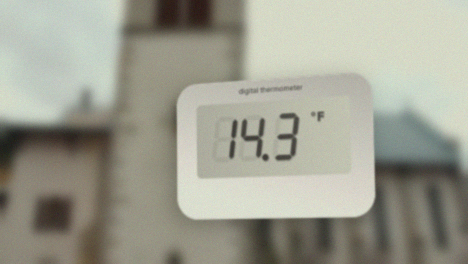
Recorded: value=14.3 unit=°F
